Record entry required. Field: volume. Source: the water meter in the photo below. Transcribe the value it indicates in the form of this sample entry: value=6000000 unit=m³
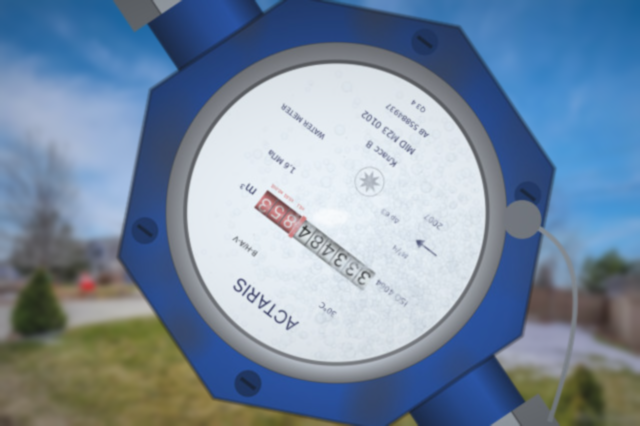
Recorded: value=333484.853 unit=m³
